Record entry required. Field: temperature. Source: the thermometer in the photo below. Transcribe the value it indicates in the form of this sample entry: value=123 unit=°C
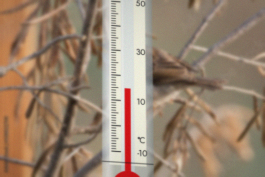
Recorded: value=15 unit=°C
